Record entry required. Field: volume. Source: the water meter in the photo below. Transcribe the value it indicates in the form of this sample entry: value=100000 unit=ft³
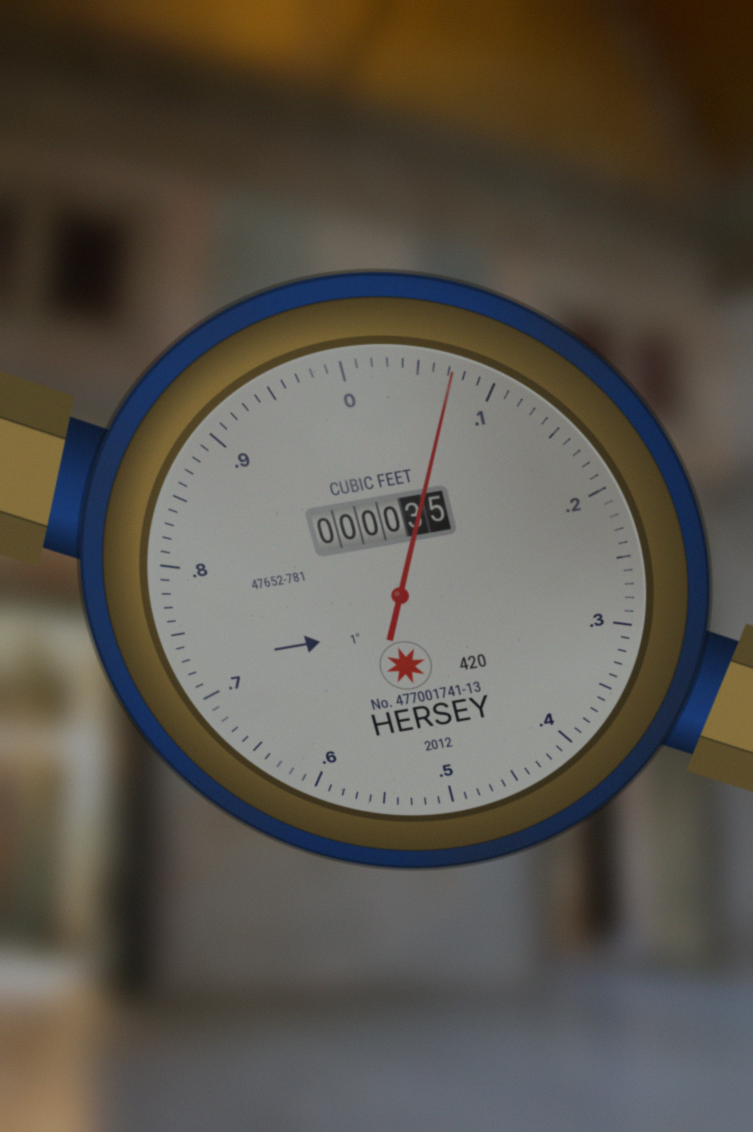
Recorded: value=35.07 unit=ft³
